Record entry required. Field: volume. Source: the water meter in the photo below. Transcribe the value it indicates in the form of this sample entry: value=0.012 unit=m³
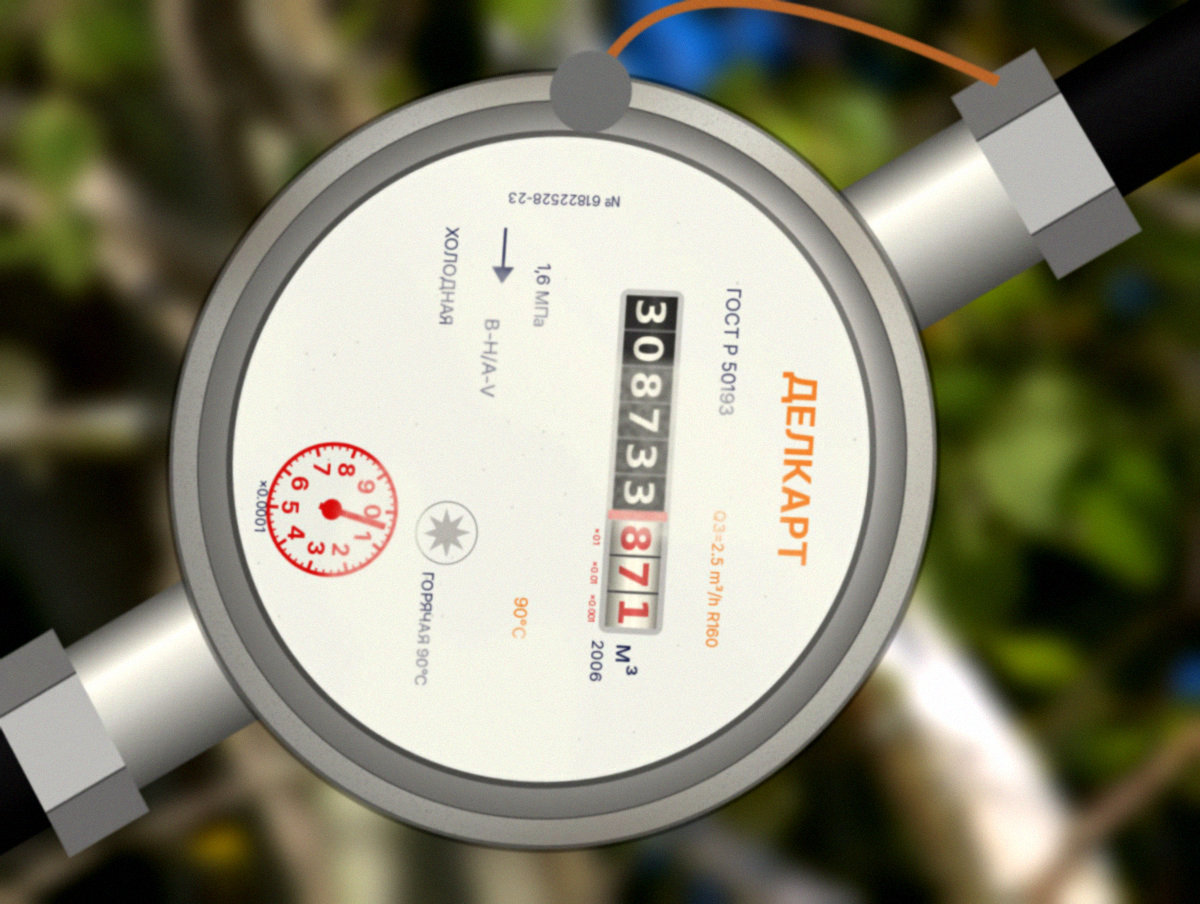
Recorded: value=308733.8710 unit=m³
